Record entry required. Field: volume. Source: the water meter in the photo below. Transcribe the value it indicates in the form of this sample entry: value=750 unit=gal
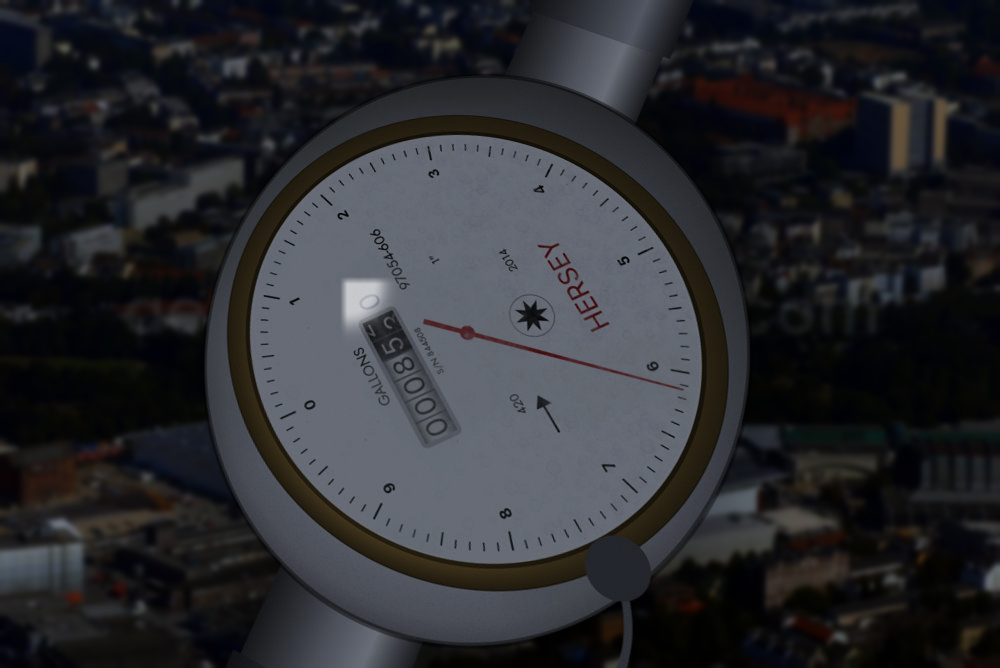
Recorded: value=8526.1 unit=gal
